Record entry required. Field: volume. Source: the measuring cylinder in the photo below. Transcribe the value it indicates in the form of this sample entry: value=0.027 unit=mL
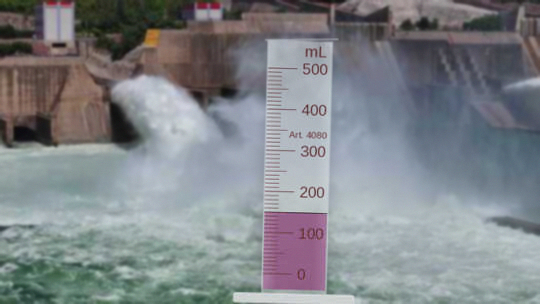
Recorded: value=150 unit=mL
